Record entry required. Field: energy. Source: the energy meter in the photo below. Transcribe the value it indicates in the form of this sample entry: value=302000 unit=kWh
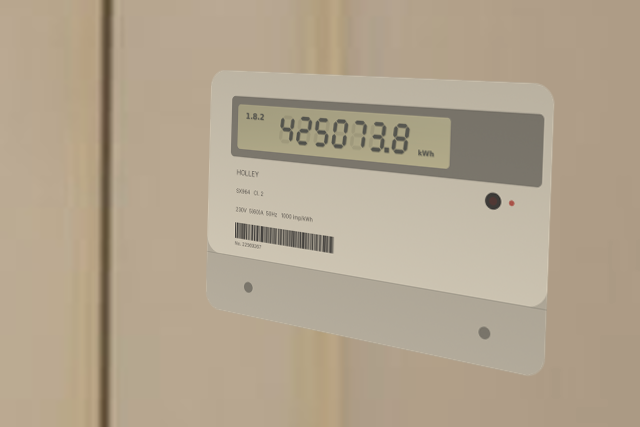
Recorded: value=425073.8 unit=kWh
